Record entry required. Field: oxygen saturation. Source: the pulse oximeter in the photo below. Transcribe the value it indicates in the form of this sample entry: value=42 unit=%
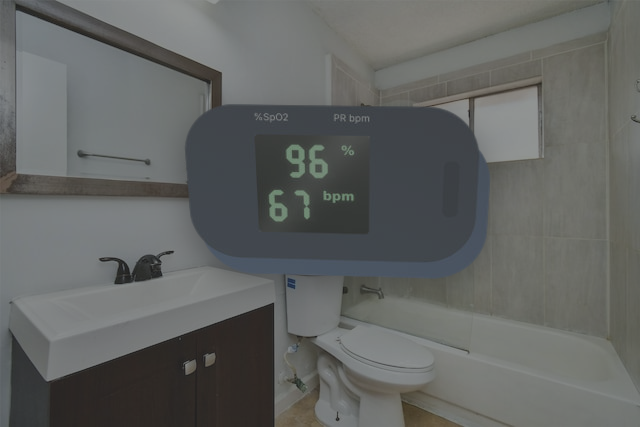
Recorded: value=96 unit=%
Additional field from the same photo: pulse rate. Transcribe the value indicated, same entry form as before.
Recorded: value=67 unit=bpm
